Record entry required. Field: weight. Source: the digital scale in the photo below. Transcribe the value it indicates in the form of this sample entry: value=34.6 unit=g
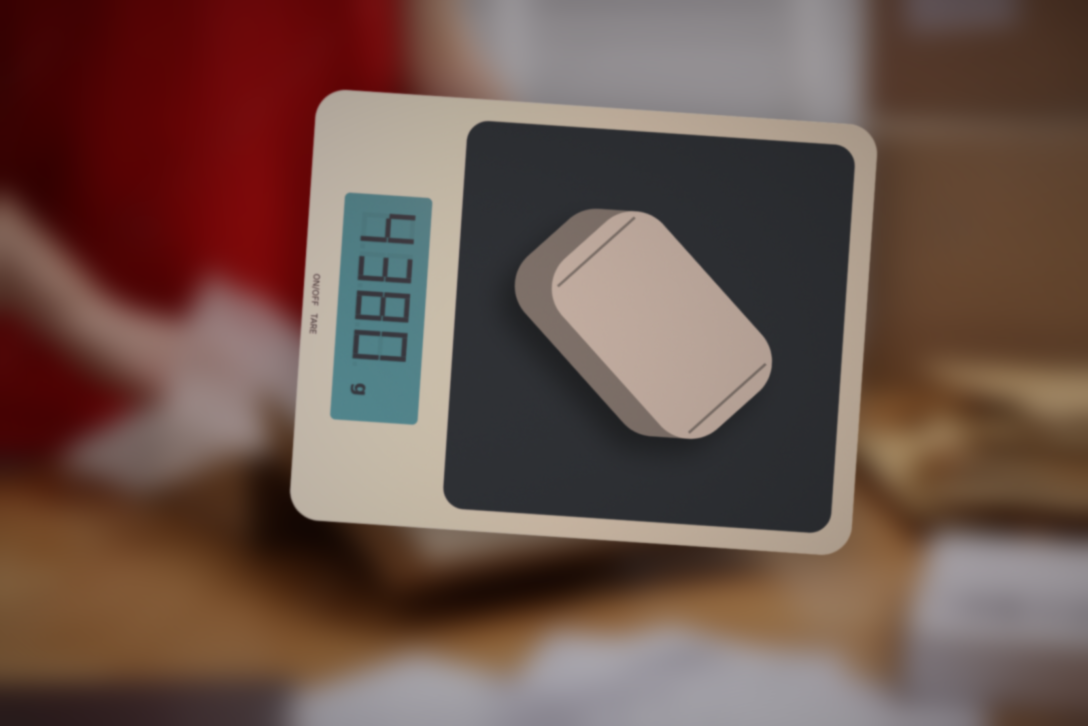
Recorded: value=4380 unit=g
